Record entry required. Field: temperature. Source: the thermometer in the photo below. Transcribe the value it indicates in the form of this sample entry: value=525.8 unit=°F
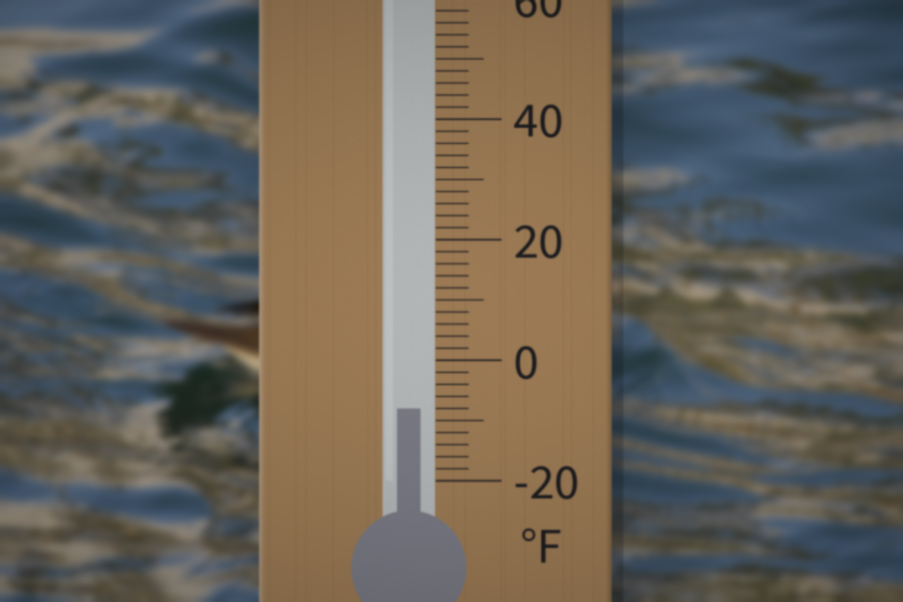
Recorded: value=-8 unit=°F
